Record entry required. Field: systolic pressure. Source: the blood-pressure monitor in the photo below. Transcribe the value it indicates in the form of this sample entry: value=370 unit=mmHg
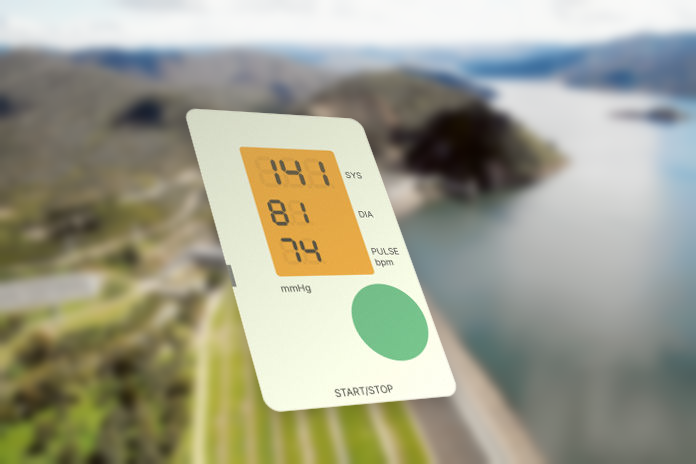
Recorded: value=141 unit=mmHg
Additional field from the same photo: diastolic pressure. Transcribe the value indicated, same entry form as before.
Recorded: value=81 unit=mmHg
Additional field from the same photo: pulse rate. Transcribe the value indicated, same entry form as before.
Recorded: value=74 unit=bpm
